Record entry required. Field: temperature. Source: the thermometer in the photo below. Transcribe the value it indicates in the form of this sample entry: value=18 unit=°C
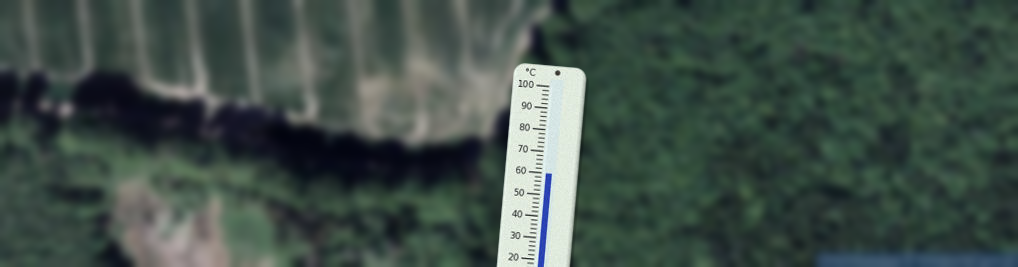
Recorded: value=60 unit=°C
